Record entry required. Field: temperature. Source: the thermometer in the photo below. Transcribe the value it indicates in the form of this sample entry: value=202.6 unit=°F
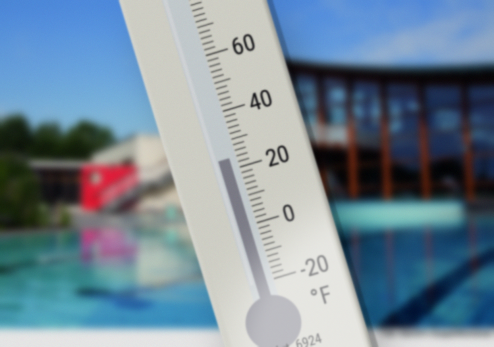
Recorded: value=24 unit=°F
